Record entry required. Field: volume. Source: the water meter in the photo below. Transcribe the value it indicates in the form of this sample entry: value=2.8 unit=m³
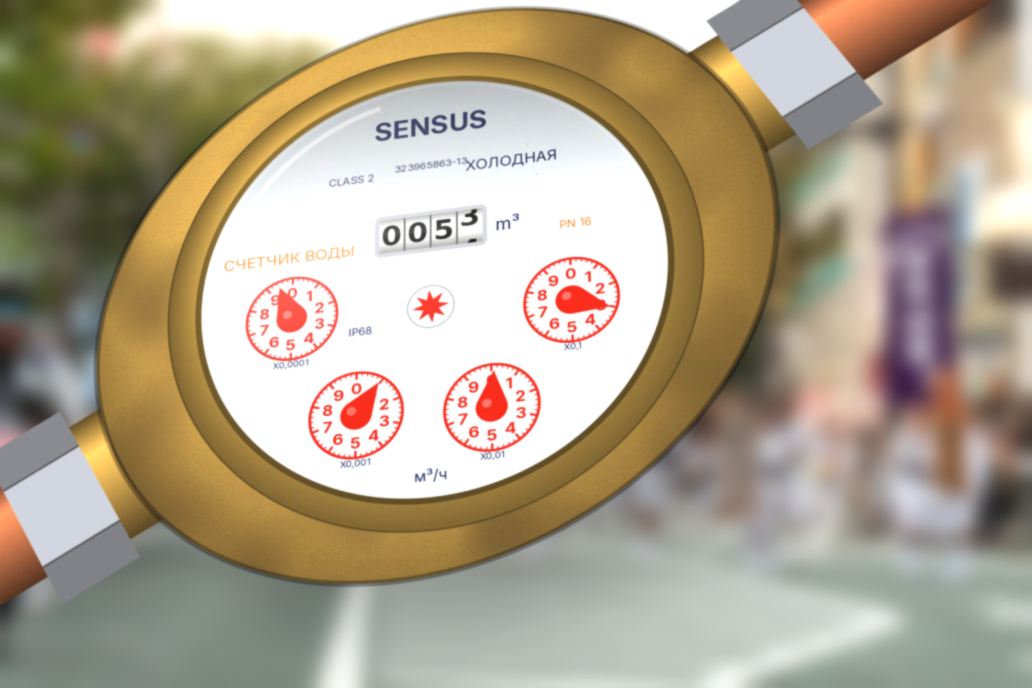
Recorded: value=53.3009 unit=m³
